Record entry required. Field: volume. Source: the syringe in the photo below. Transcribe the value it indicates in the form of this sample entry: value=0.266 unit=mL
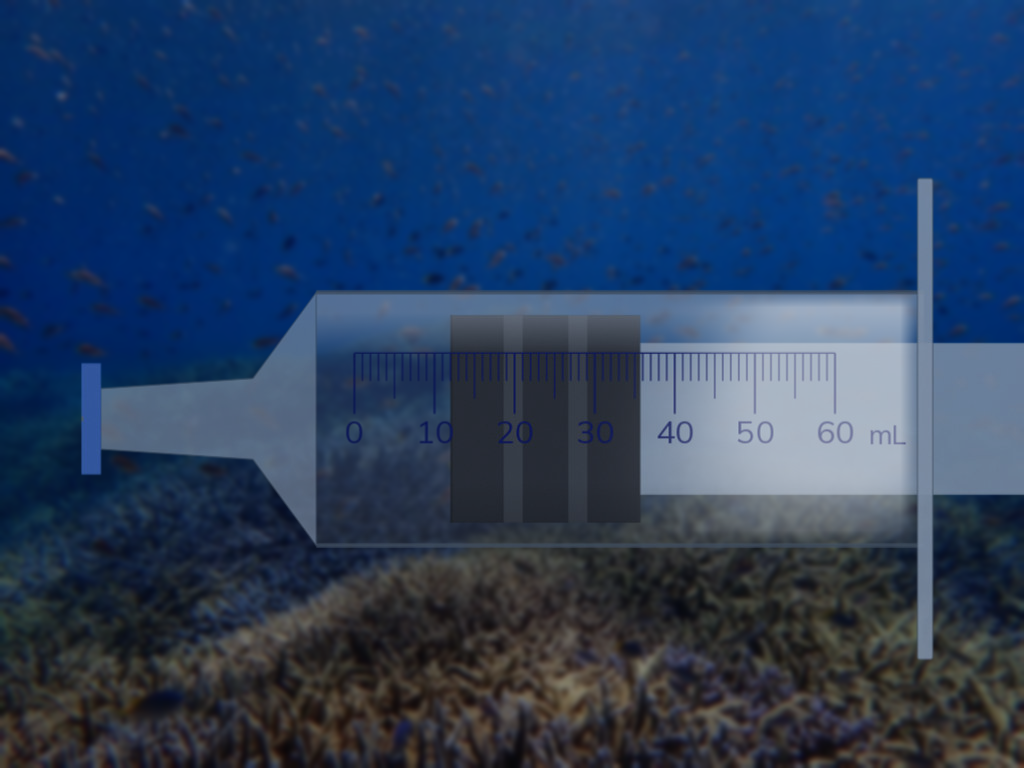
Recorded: value=12 unit=mL
